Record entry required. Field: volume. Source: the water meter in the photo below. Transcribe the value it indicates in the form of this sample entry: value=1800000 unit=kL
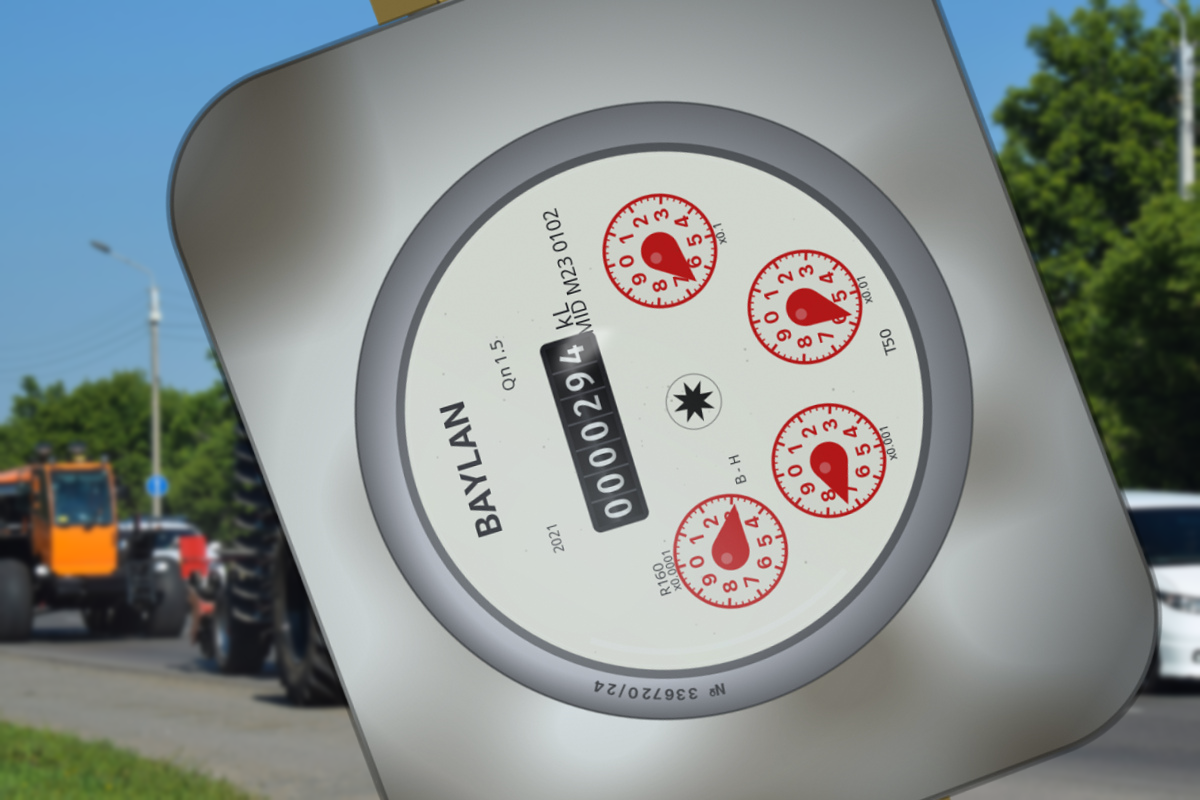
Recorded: value=294.6573 unit=kL
